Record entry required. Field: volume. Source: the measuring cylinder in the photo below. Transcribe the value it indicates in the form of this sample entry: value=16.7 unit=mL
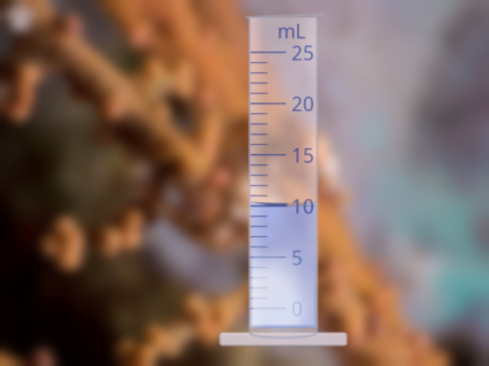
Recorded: value=10 unit=mL
